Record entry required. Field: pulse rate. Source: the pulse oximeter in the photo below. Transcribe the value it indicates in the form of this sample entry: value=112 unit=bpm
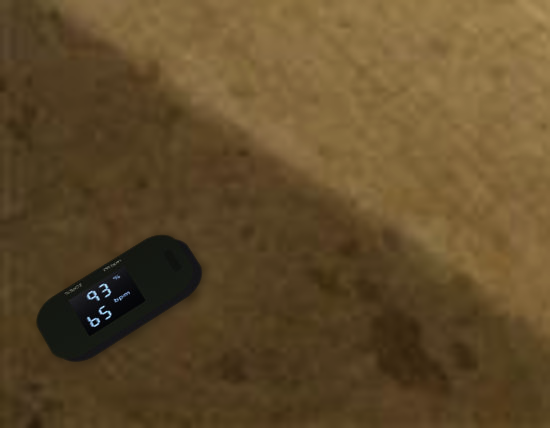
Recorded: value=65 unit=bpm
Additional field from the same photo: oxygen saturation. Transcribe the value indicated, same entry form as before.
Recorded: value=93 unit=%
